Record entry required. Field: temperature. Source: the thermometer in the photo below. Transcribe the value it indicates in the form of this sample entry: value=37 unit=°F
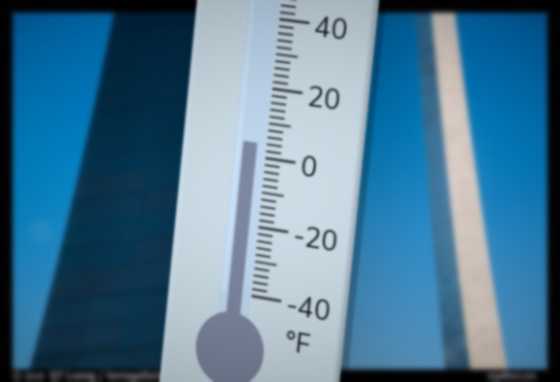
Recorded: value=4 unit=°F
